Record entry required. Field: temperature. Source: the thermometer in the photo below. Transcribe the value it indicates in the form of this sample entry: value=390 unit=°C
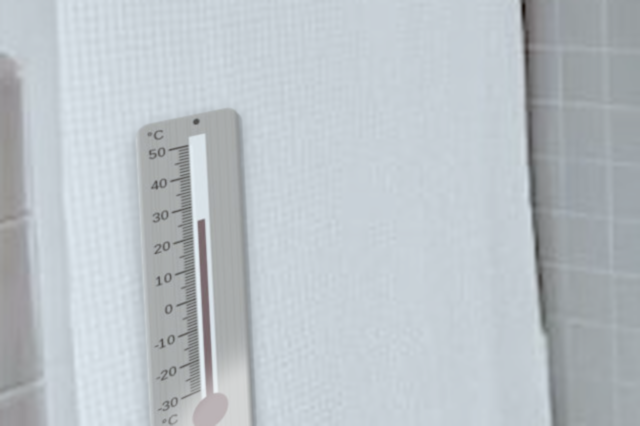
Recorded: value=25 unit=°C
